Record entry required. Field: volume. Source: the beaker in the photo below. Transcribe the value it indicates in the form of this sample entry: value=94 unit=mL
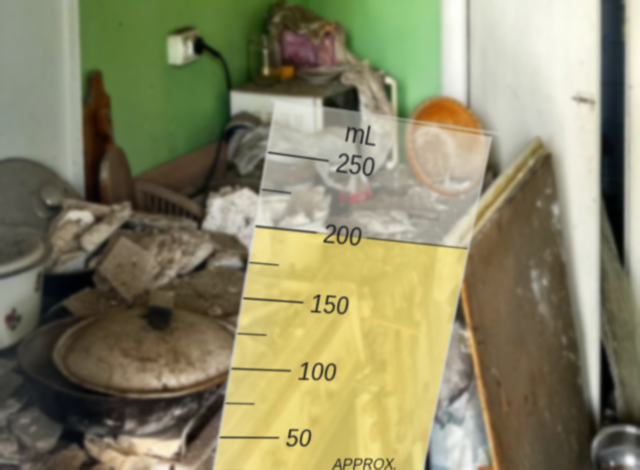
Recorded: value=200 unit=mL
